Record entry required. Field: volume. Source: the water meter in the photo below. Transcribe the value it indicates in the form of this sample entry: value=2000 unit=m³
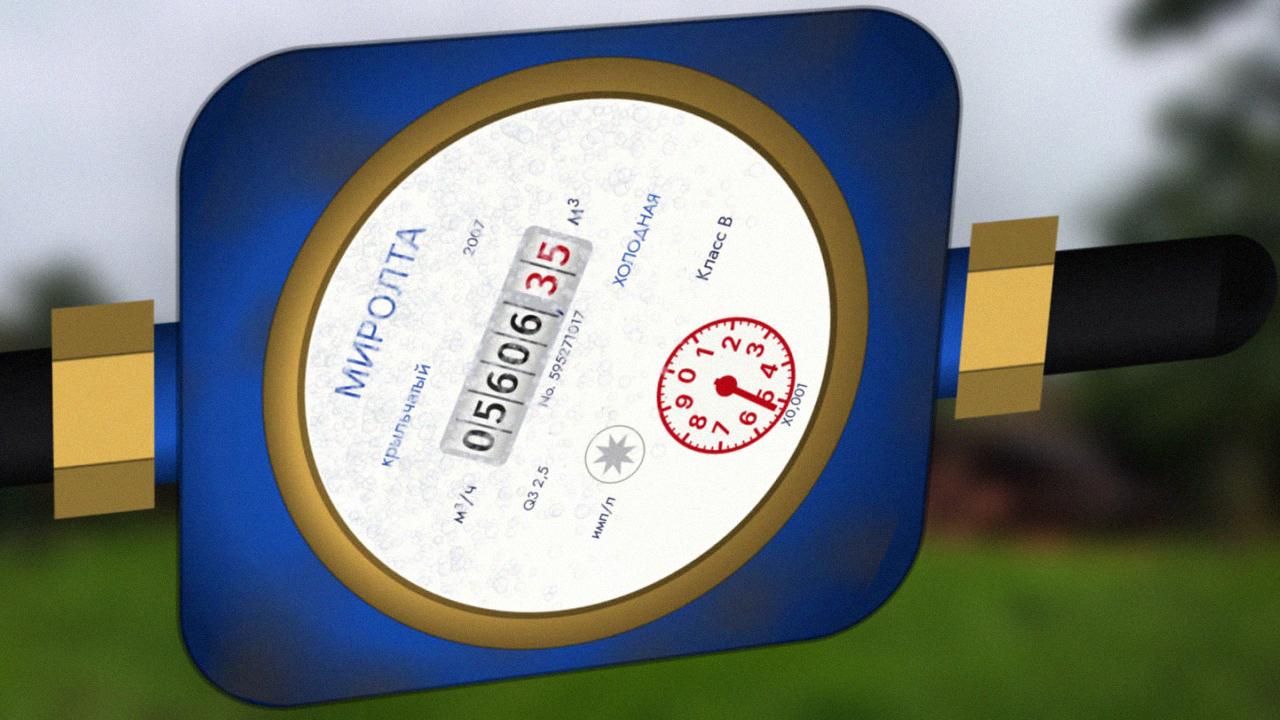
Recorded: value=5606.355 unit=m³
